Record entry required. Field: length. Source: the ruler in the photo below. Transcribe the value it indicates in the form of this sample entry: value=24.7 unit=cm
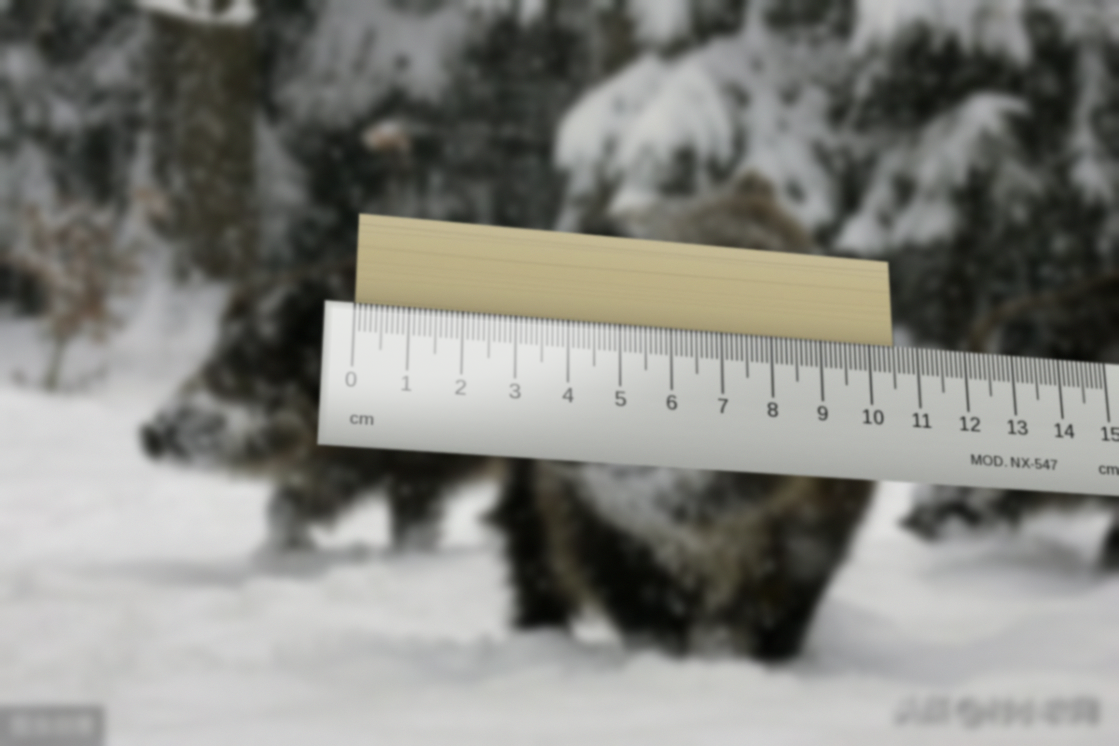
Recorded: value=10.5 unit=cm
